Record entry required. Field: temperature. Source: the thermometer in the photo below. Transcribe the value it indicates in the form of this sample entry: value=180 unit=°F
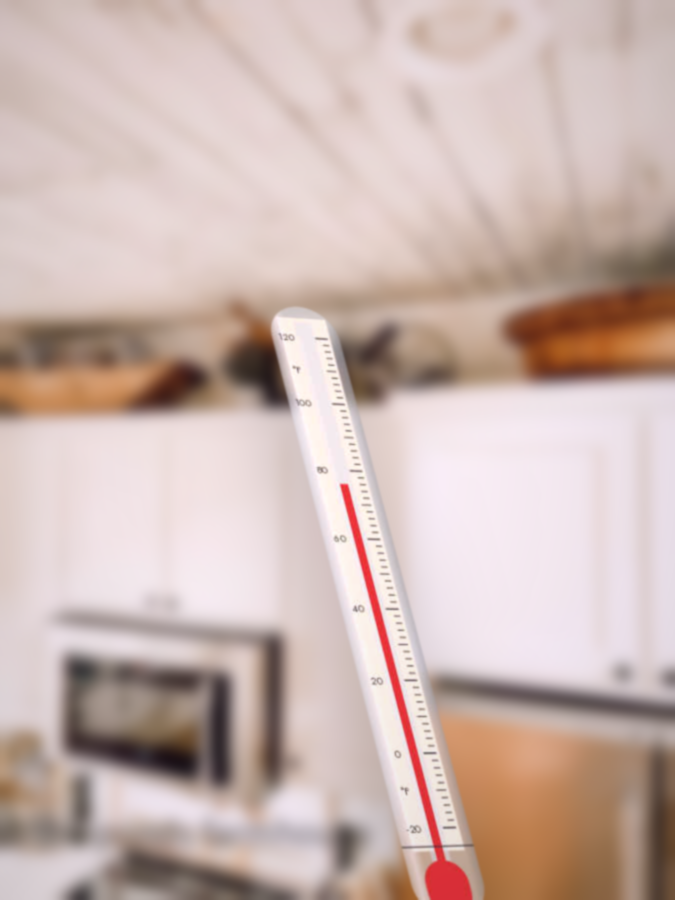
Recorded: value=76 unit=°F
